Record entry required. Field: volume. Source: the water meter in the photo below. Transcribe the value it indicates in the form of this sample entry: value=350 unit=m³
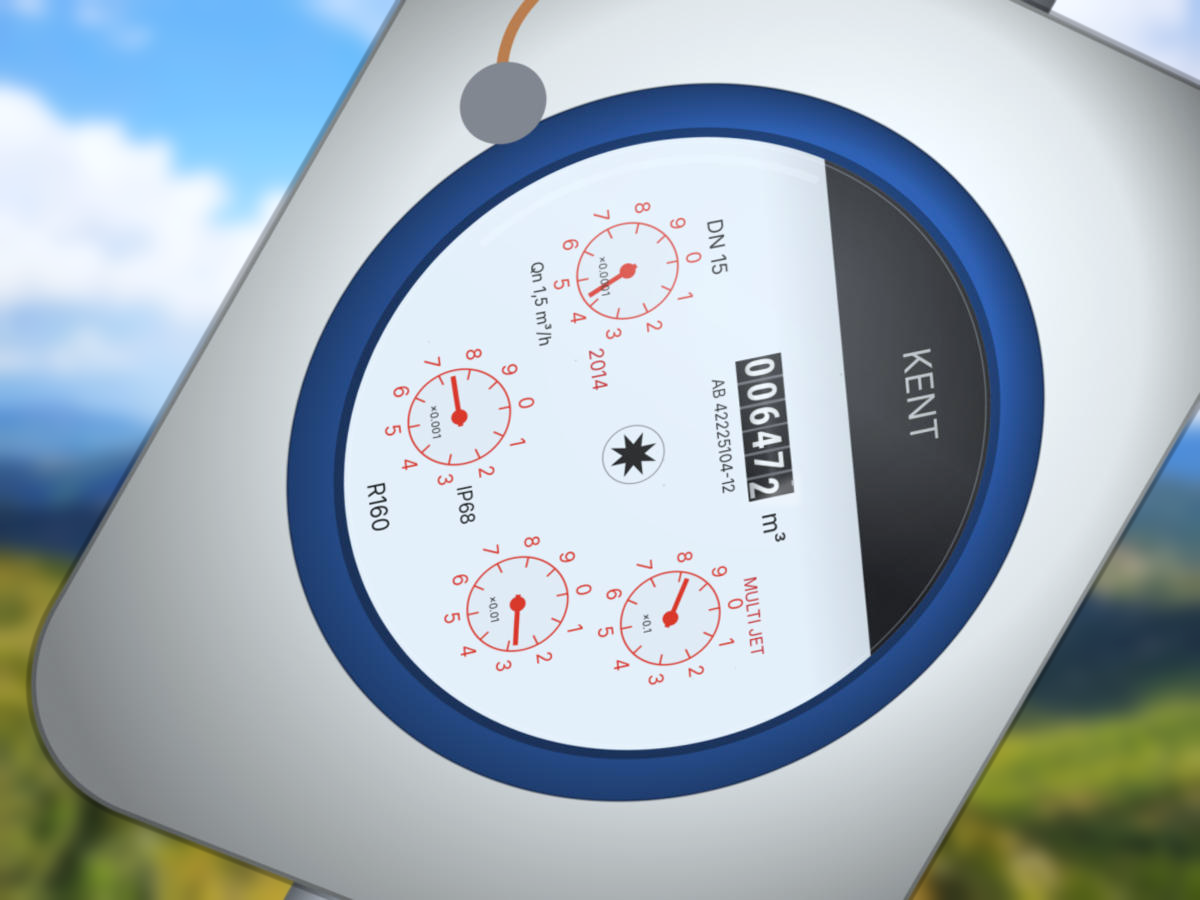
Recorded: value=6471.8274 unit=m³
